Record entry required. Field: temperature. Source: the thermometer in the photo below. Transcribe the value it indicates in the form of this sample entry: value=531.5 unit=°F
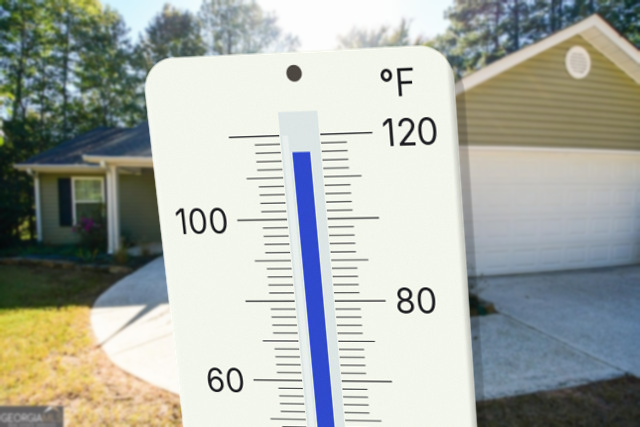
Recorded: value=116 unit=°F
